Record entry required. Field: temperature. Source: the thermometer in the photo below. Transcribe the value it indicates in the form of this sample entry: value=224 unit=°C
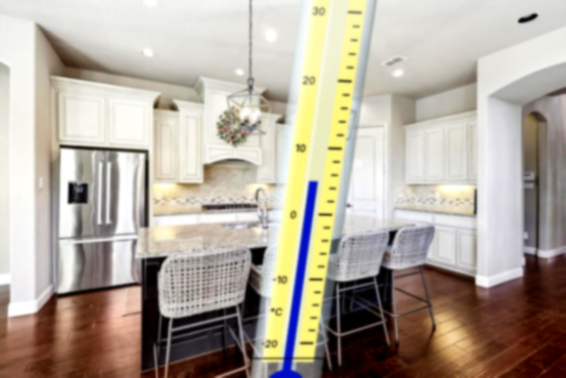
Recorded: value=5 unit=°C
